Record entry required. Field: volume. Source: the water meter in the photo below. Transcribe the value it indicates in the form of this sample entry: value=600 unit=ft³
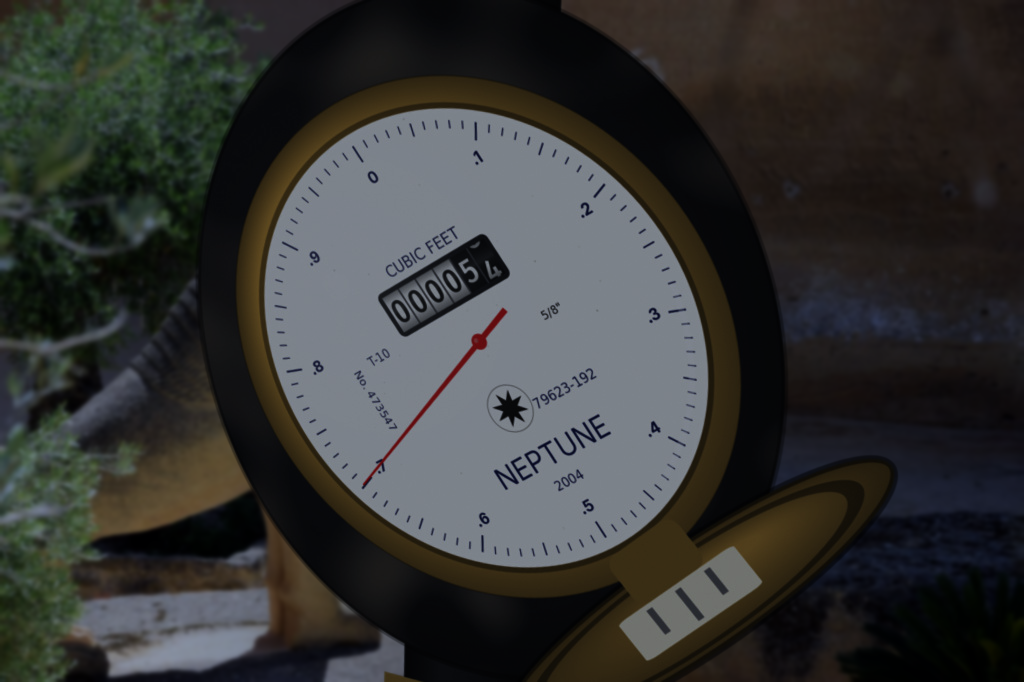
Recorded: value=53.70 unit=ft³
